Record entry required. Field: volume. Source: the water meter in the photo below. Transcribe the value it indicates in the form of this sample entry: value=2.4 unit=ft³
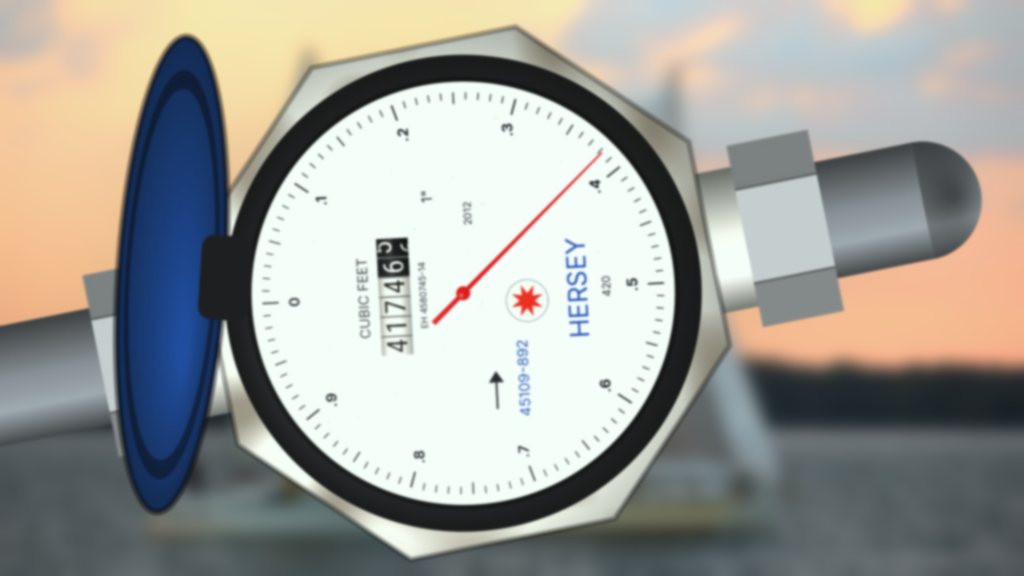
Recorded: value=417465.38 unit=ft³
